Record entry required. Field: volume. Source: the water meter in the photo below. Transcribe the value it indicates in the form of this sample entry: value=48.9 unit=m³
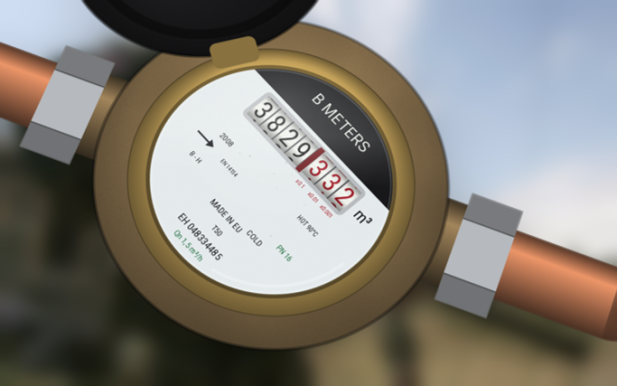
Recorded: value=3829.332 unit=m³
